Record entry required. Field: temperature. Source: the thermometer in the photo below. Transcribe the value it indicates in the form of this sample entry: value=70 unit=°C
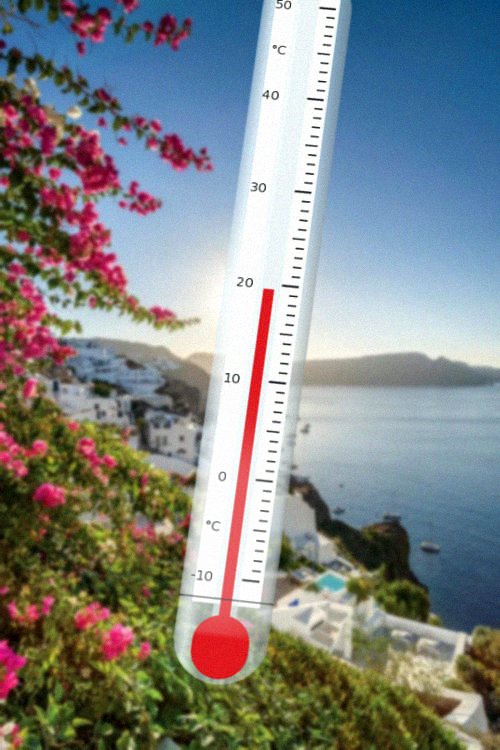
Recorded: value=19.5 unit=°C
